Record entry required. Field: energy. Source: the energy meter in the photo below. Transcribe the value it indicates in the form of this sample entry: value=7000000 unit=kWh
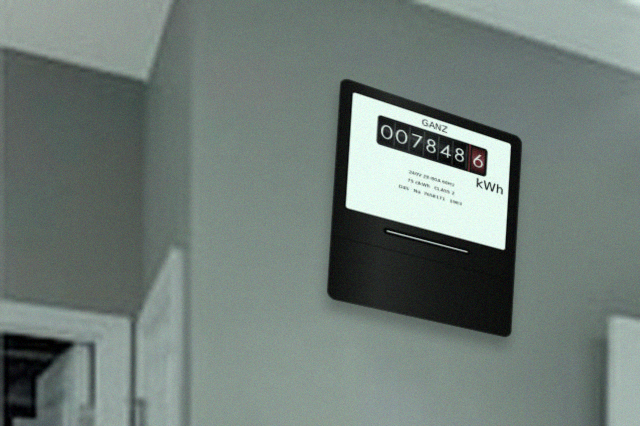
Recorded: value=7848.6 unit=kWh
